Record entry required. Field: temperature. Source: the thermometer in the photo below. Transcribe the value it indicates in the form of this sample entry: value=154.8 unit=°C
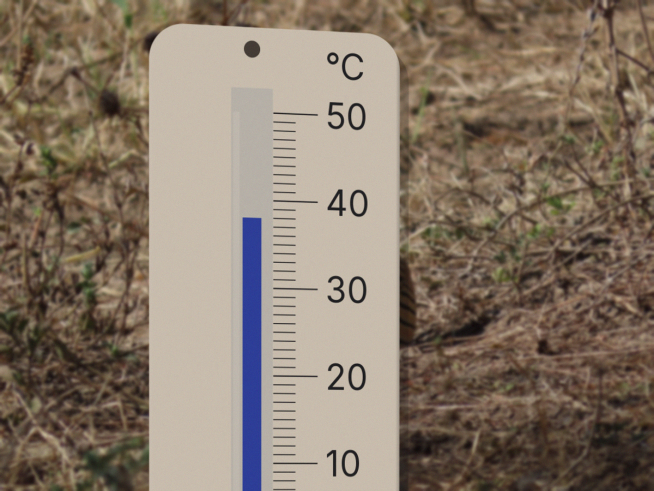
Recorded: value=38 unit=°C
